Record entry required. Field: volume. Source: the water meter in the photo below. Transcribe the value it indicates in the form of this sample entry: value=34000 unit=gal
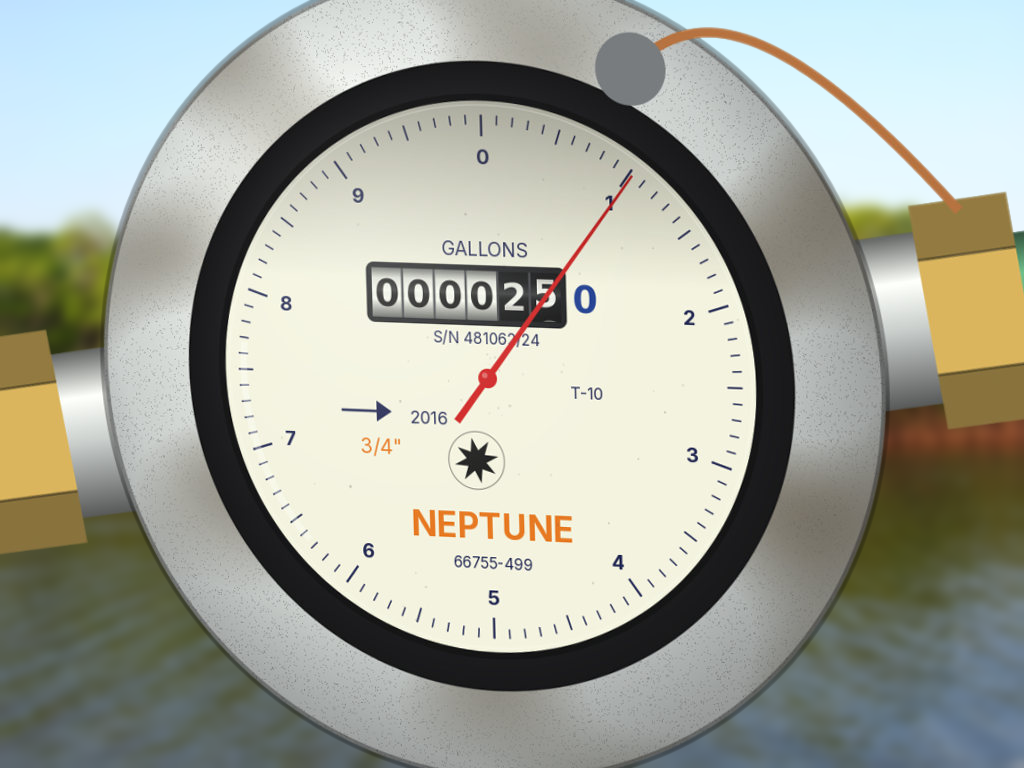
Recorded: value=251.0 unit=gal
